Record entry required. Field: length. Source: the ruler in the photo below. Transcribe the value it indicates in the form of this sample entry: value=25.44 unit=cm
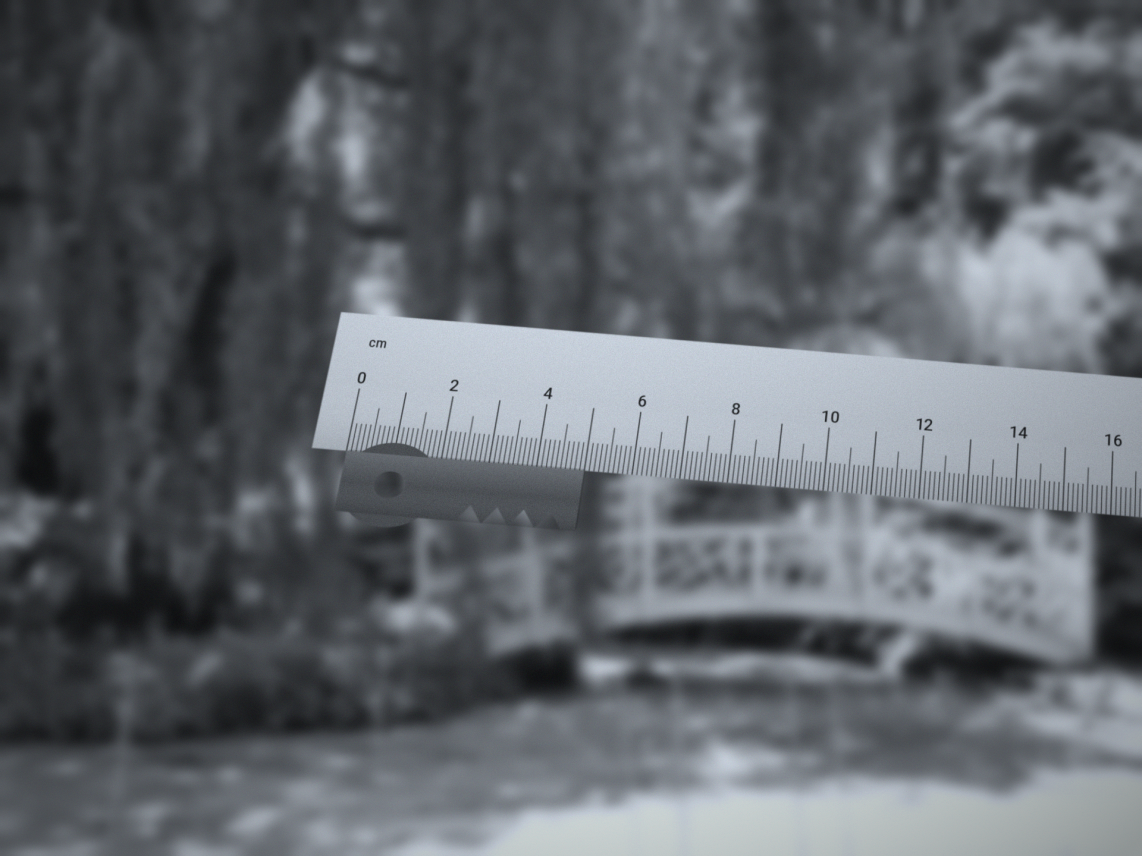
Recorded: value=5 unit=cm
